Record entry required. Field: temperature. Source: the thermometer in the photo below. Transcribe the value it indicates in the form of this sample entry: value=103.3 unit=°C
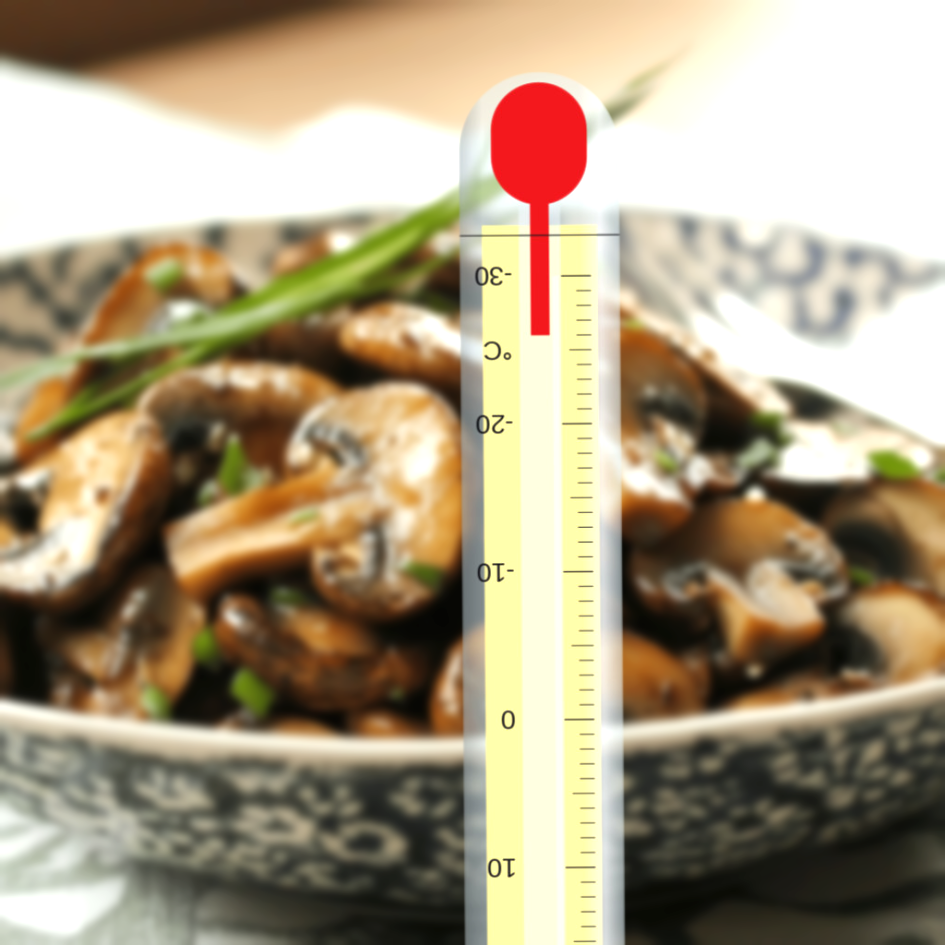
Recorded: value=-26 unit=°C
